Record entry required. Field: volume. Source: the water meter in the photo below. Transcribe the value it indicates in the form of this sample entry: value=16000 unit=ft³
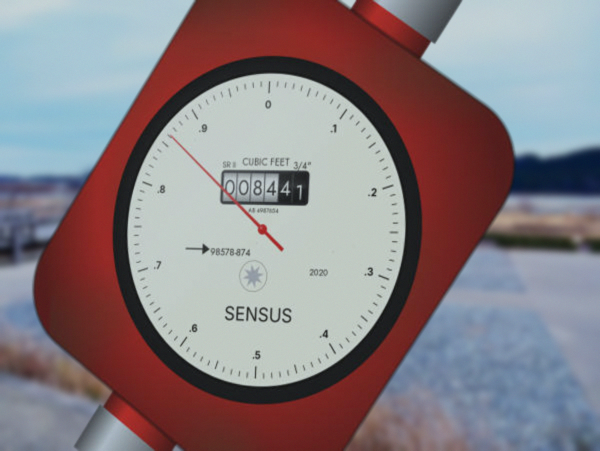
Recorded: value=8440.86 unit=ft³
